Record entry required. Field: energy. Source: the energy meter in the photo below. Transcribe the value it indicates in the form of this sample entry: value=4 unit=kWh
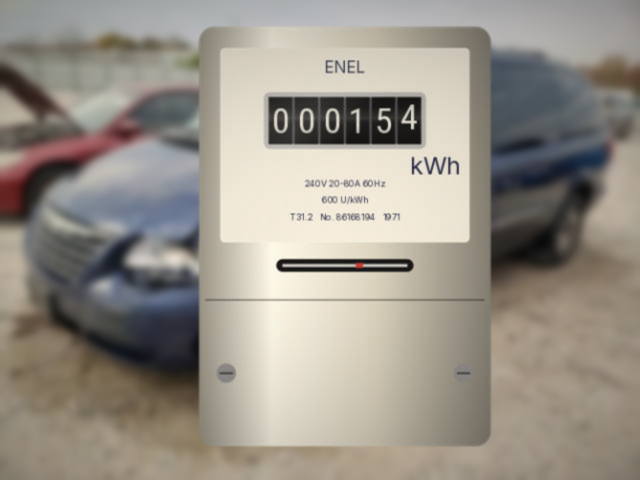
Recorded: value=154 unit=kWh
